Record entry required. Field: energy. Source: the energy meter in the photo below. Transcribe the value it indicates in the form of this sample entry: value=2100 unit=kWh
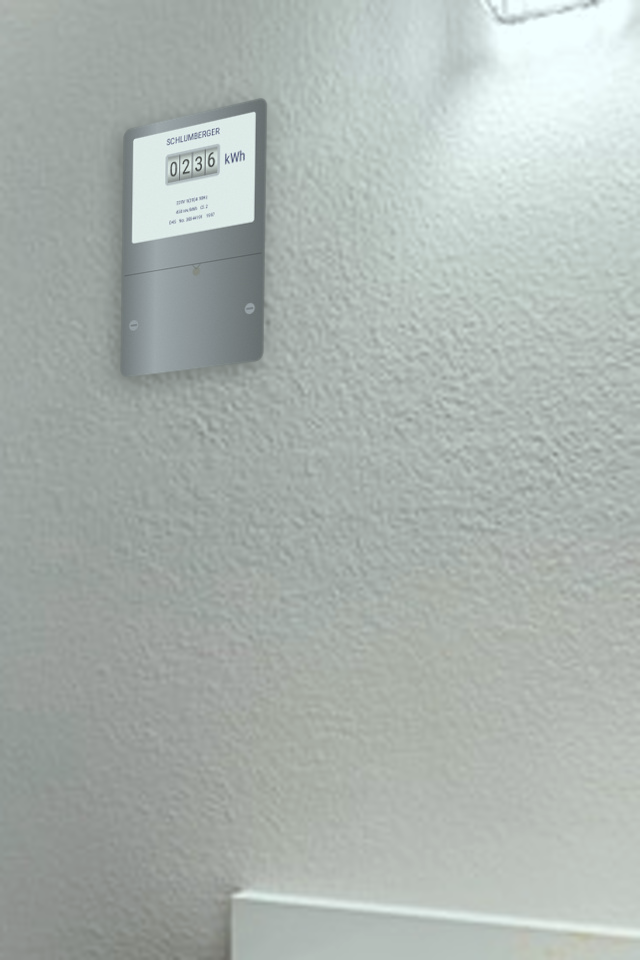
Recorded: value=236 unit=kWh
